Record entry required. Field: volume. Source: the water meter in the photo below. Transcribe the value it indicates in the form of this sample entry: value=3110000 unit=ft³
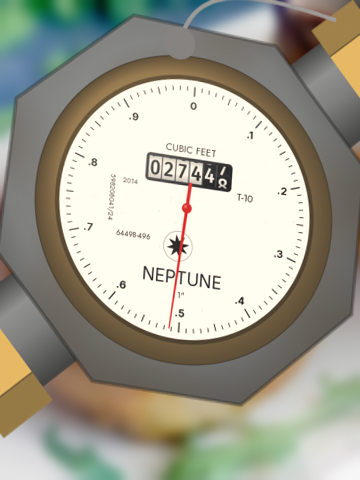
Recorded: value=27447.51 unit=ft³
